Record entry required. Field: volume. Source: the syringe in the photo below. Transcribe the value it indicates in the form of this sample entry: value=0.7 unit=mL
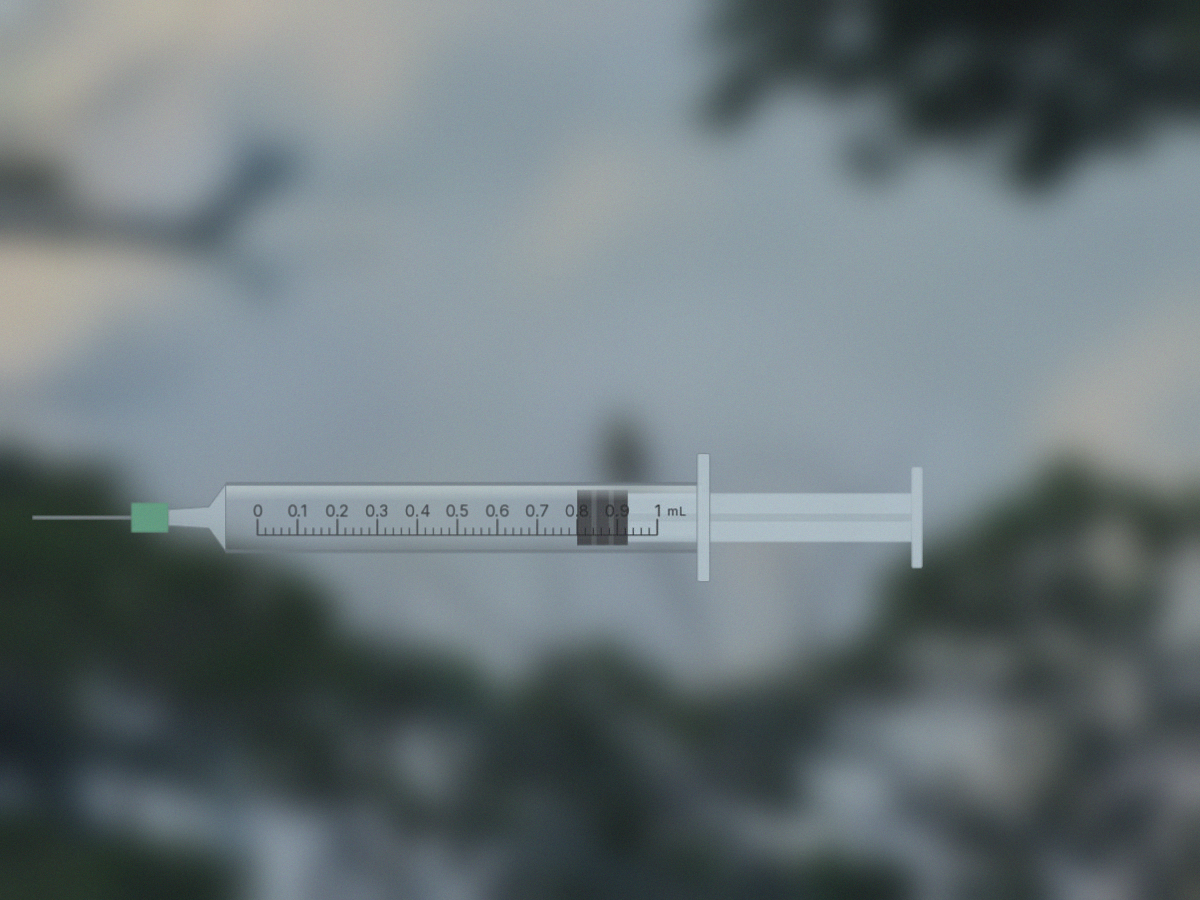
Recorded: value=0.8 unit=mL
